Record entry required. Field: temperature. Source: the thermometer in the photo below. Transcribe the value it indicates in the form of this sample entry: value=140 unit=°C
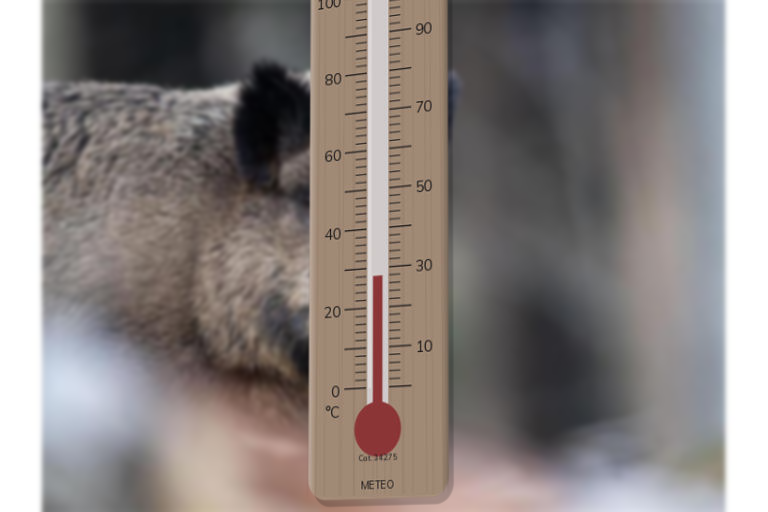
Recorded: value=28 unit=°C
